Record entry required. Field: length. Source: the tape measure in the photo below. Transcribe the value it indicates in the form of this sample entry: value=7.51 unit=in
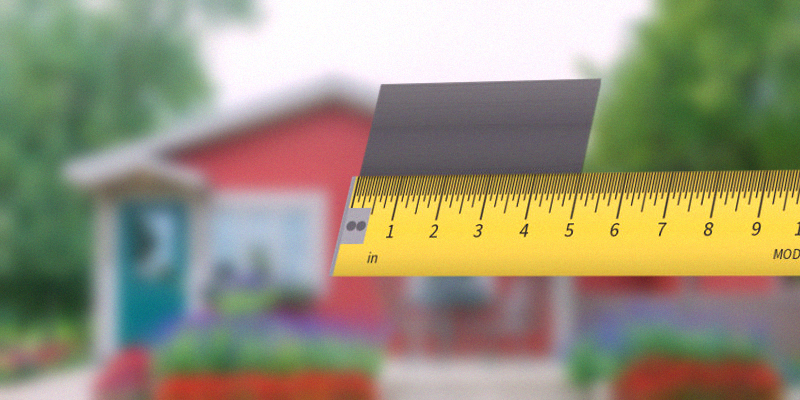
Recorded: value=5 unit=in
